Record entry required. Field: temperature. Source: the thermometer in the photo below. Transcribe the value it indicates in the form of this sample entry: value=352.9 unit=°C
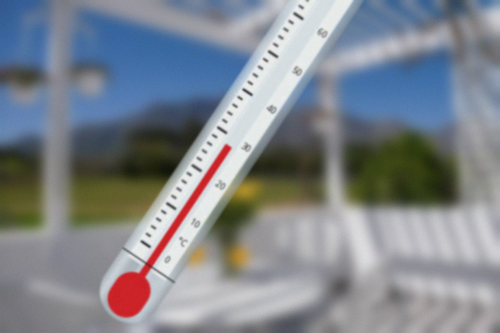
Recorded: value=28 unit=°C
